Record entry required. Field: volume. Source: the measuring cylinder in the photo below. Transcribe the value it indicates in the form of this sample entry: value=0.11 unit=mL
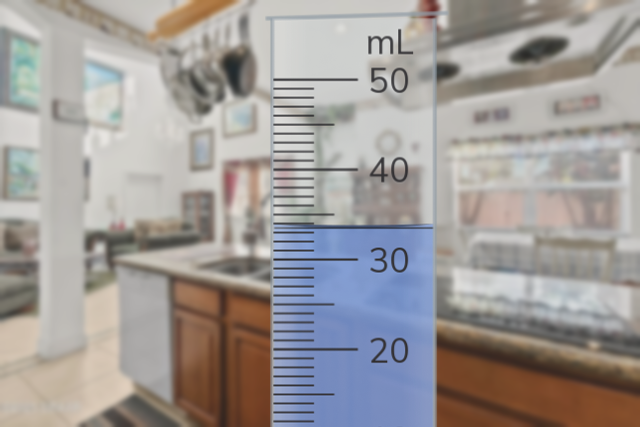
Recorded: value=33.5 unit=mL
